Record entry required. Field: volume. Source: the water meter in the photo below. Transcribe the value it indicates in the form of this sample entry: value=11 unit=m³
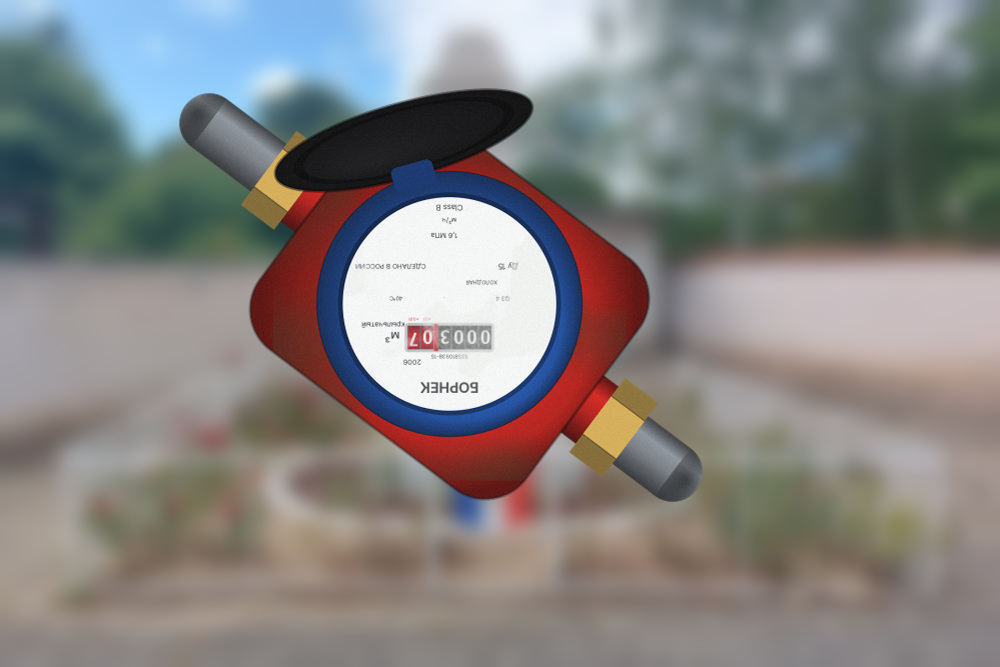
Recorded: value=3.07 unit=m³
